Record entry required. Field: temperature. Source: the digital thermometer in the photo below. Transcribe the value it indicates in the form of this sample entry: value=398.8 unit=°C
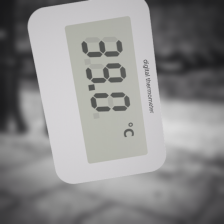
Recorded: value=39.0 unit=°C
